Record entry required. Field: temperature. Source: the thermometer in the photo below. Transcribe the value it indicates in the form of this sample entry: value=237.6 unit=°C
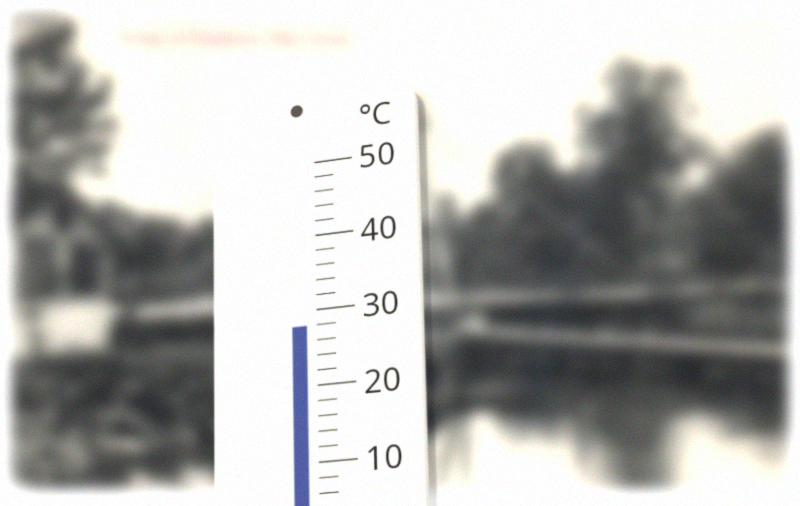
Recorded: value=28 unit=°C
